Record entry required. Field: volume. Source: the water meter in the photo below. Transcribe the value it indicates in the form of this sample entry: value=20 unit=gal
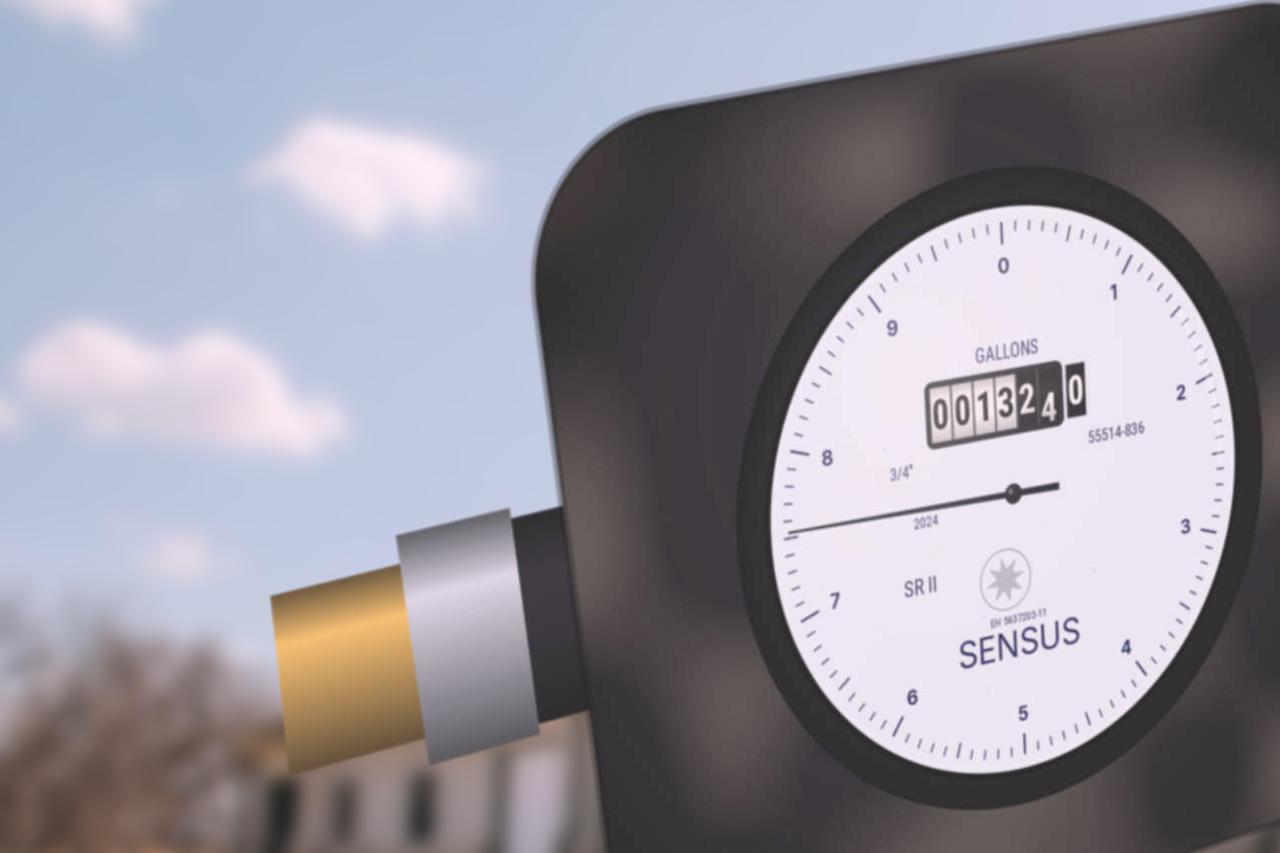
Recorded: value=13237.5 unit=gal
